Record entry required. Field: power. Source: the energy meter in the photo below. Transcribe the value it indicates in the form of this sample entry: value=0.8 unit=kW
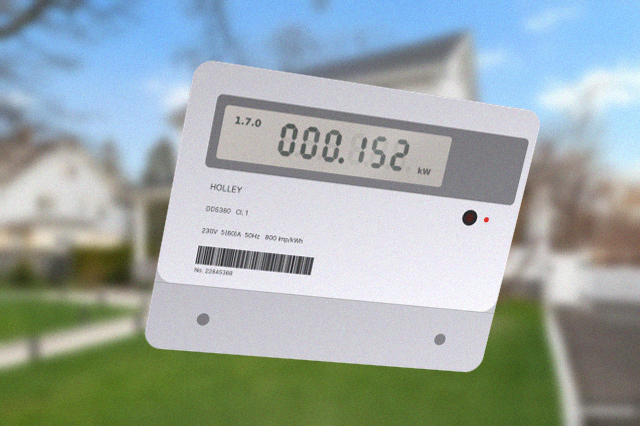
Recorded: value=0.152 unit=kW
